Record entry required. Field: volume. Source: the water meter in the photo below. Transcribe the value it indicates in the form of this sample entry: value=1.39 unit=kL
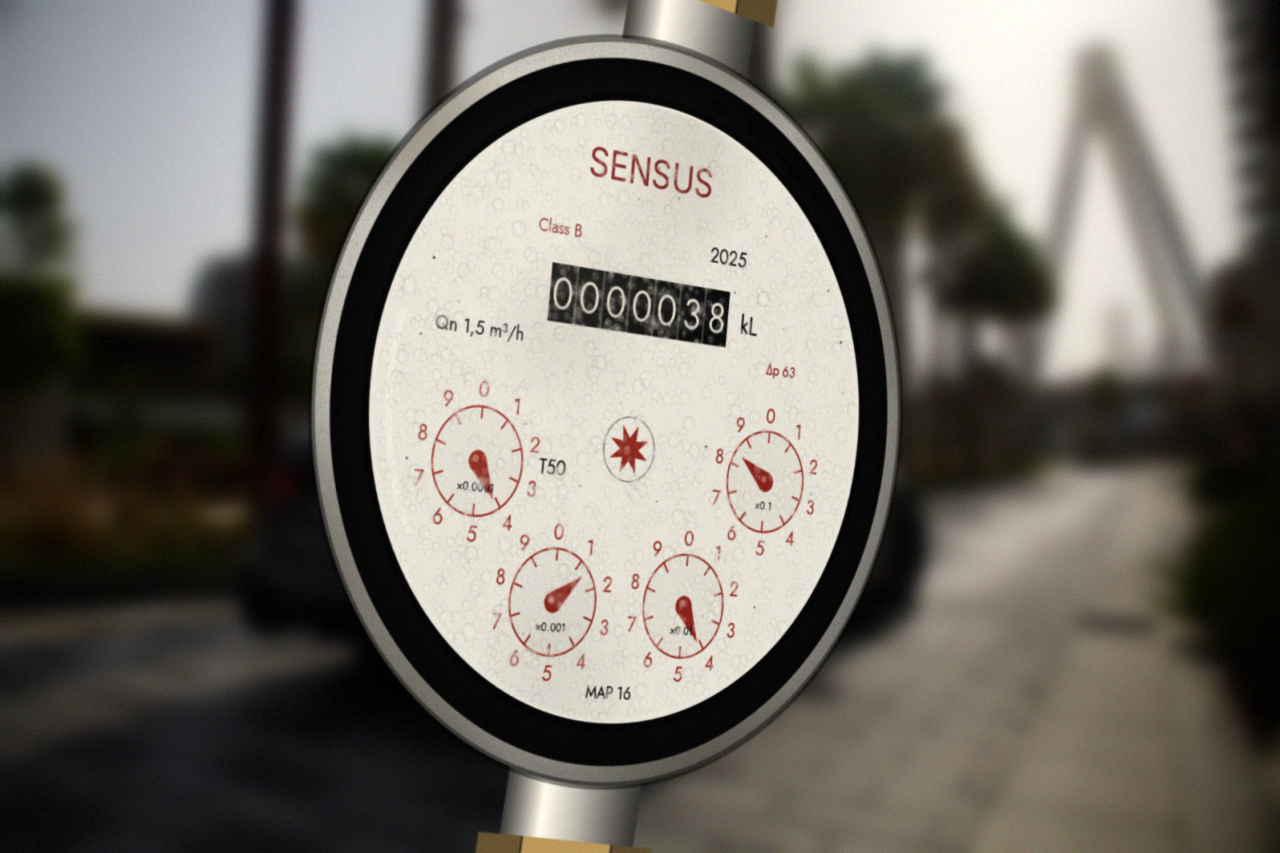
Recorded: value=38.8414 unit=kL
